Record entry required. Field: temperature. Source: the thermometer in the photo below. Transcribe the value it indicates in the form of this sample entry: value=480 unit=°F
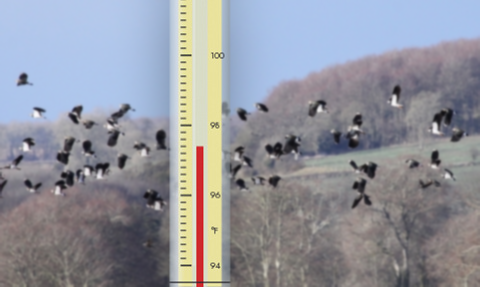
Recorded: value=97.4 unit=°F
